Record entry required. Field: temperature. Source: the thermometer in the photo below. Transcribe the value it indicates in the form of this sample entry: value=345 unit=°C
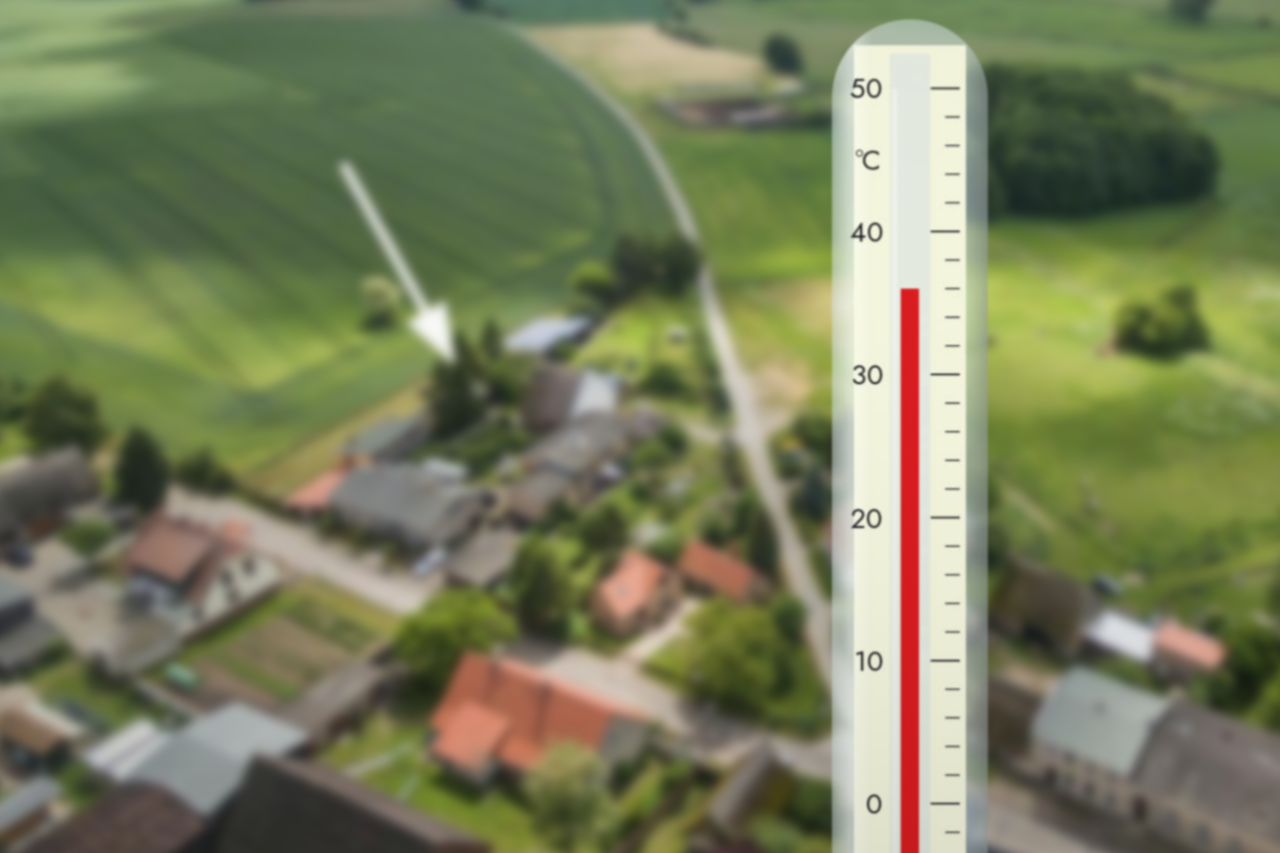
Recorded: value=36 unit=°C
